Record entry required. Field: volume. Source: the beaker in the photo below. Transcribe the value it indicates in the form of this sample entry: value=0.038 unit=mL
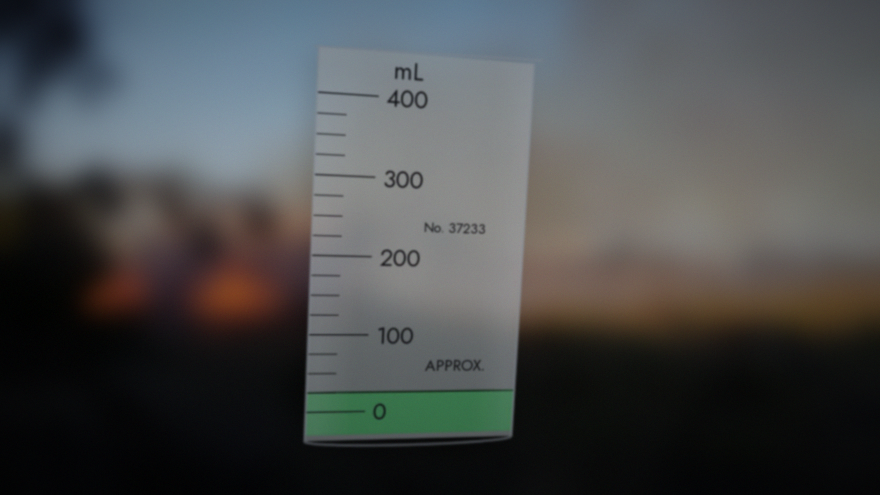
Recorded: value=25 unit=mL
